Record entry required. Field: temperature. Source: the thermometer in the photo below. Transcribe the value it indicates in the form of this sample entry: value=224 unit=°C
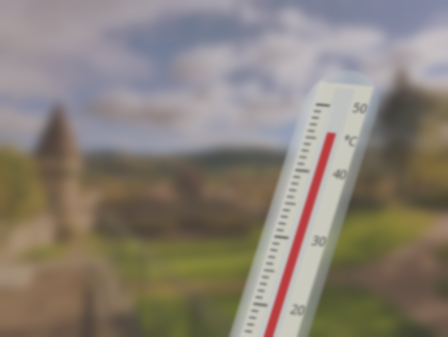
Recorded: value=46 unit=°C
